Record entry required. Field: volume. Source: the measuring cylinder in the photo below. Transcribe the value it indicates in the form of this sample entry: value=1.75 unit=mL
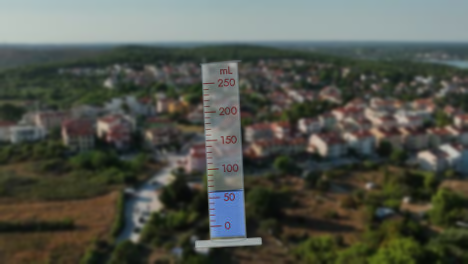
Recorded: value=60 unit=mL
